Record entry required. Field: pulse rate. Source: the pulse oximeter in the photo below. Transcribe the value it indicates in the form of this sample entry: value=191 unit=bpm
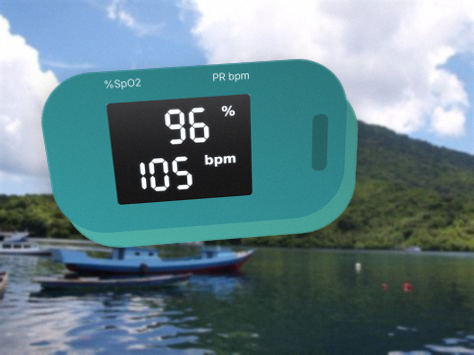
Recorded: value=105 unit=bpm
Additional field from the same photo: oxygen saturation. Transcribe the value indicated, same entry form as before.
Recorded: value=96 unit=%
